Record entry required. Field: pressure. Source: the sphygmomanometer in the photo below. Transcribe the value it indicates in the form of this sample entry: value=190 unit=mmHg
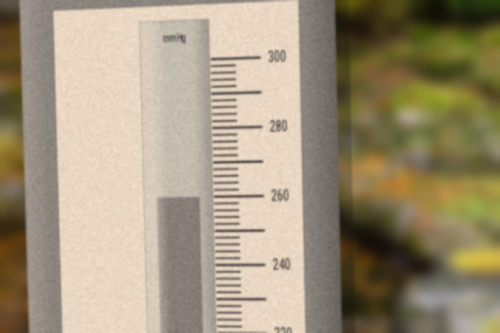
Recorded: value=260 unit=mmHg
